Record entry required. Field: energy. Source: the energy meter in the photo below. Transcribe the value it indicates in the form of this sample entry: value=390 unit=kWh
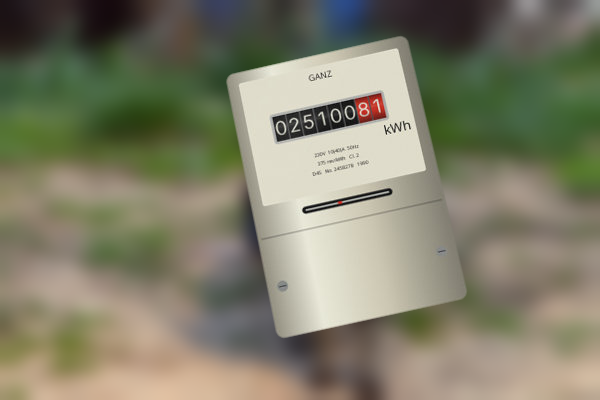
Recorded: value=25100.81 unit=kWh
